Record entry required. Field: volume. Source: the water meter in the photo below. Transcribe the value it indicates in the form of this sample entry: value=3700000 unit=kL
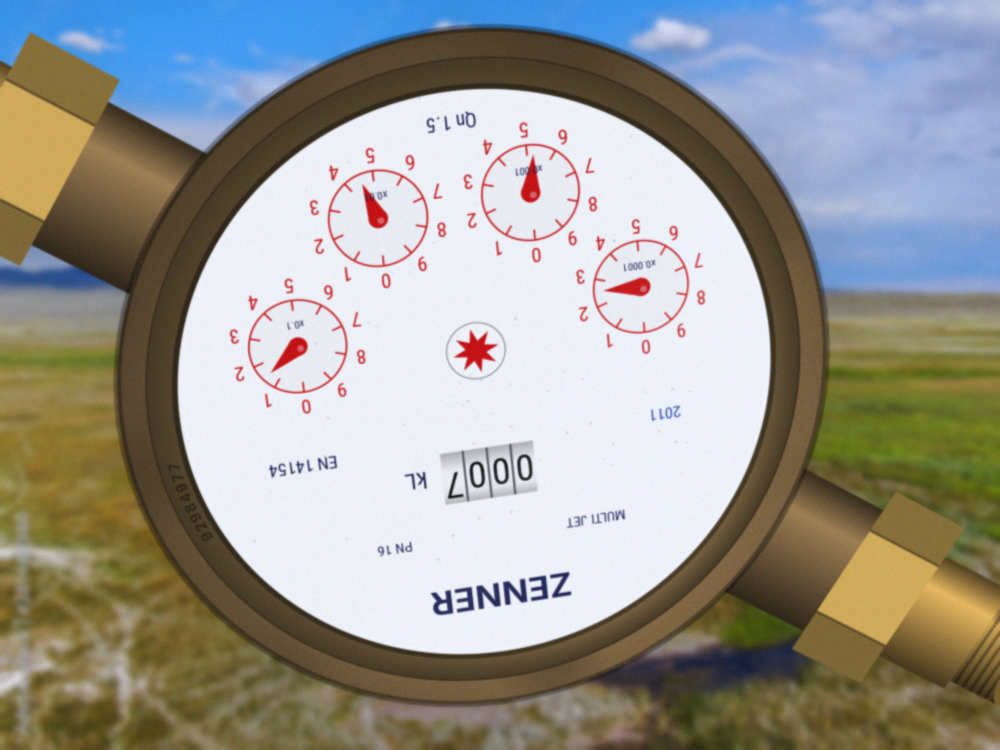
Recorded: value=7.1452 unit=kL
